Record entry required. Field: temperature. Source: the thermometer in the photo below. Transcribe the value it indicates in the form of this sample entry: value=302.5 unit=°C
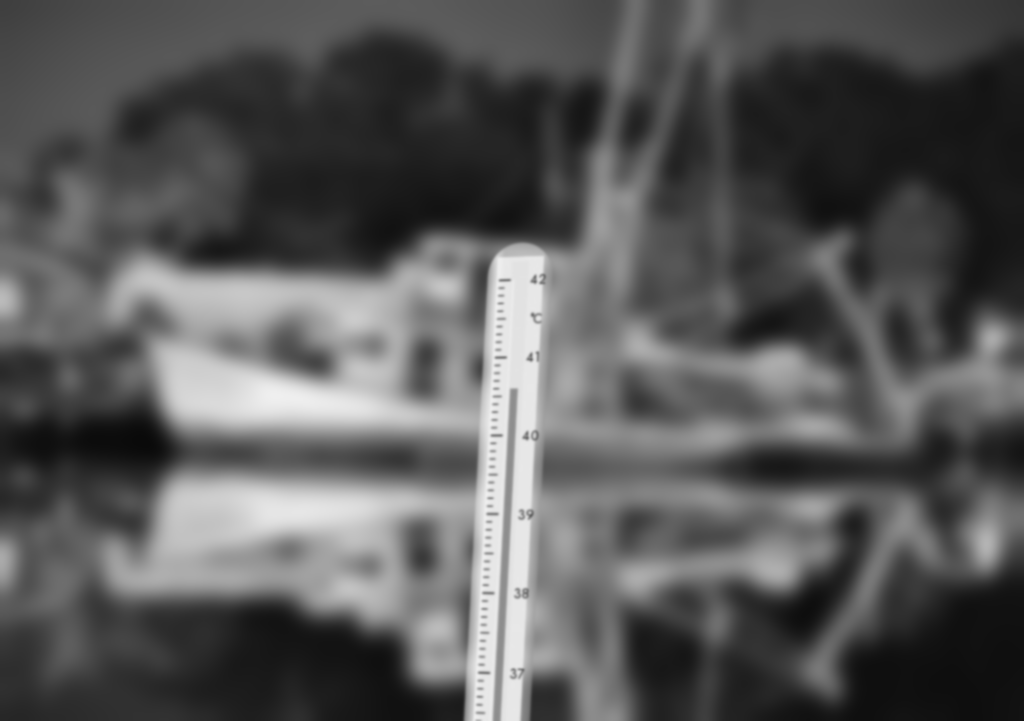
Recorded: value=40.6 unit=°C
